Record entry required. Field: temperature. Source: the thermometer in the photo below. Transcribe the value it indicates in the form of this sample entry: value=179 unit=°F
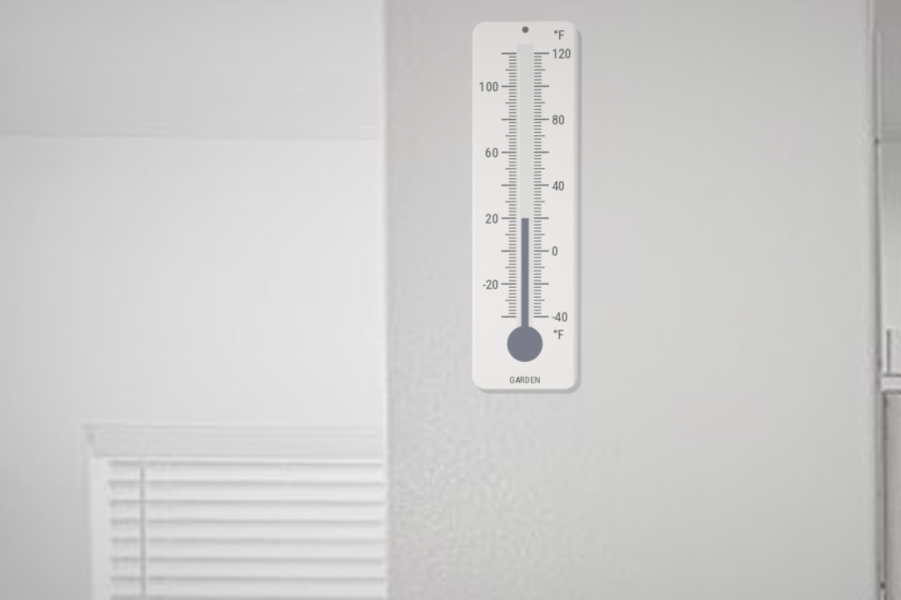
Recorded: value=20 unit=°F
